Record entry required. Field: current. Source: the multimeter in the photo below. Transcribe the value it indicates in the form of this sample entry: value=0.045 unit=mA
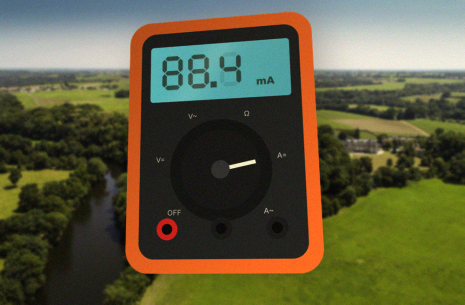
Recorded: value=88.4 unit=mA
